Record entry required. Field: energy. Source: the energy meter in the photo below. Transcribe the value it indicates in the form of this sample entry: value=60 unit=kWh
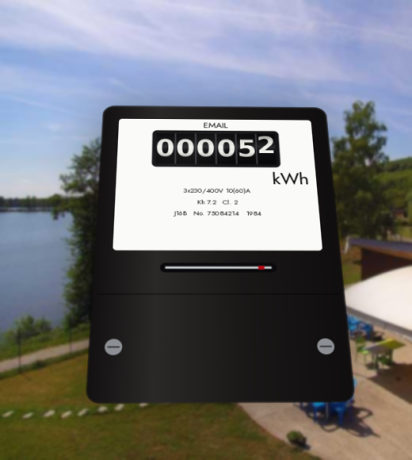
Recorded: value=52 unit=kWh
